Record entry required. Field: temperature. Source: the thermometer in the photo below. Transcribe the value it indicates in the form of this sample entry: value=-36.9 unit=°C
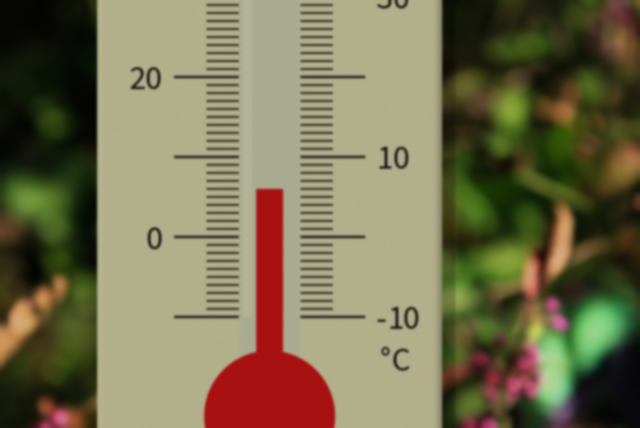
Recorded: value=6 unit=°C
